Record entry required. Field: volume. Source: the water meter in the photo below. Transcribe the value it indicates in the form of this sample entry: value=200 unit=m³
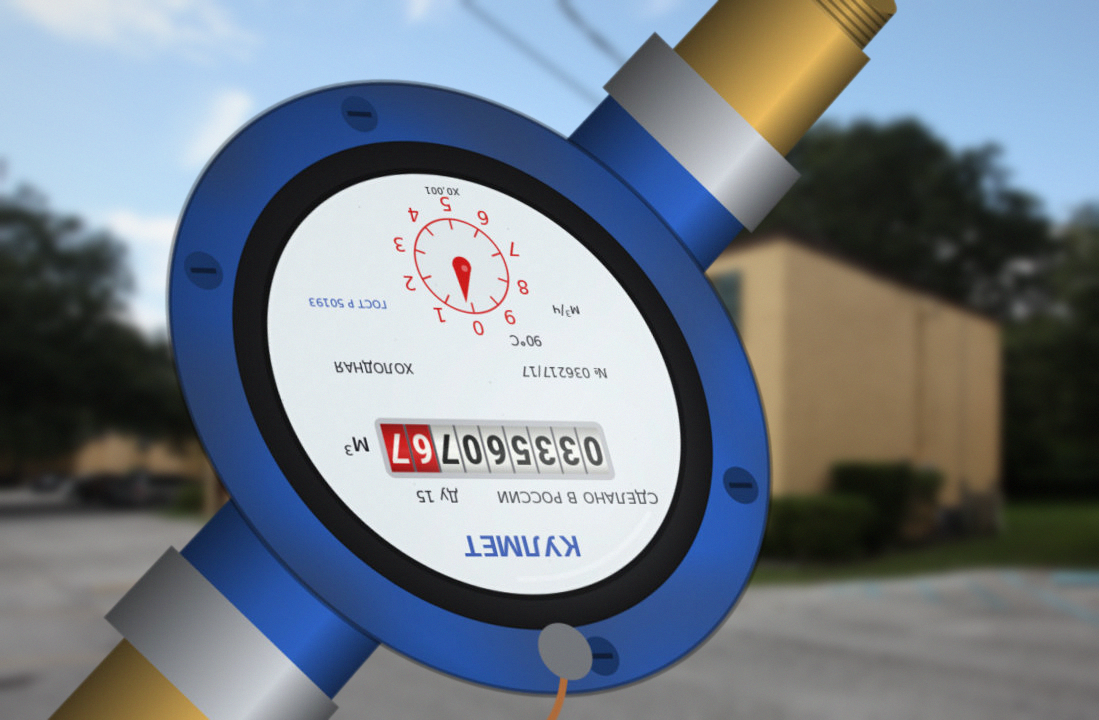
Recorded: value=335607.670 unit=m³
